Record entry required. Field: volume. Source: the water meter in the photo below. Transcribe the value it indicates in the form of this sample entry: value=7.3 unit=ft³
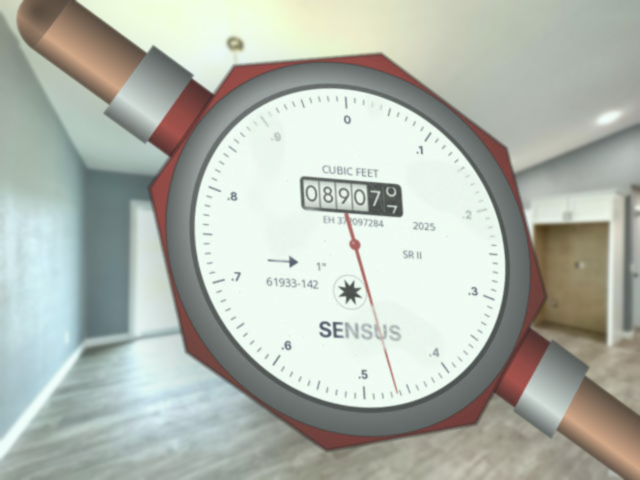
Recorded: value=89076.46 unit=ft³
